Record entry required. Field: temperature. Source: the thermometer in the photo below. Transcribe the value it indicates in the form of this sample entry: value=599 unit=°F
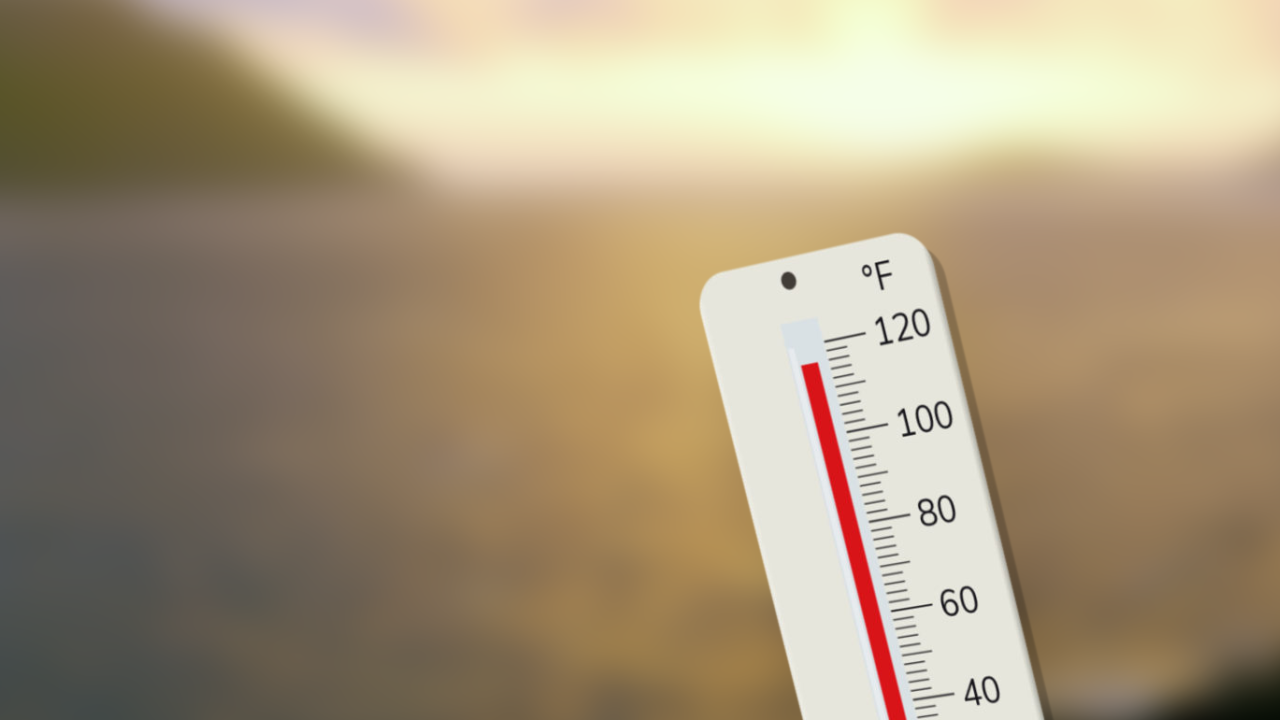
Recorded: value=116 unit=°F
